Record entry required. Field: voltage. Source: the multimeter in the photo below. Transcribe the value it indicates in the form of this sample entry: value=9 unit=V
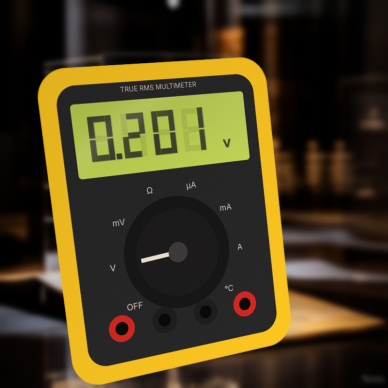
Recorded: value=0.201 unit=V
